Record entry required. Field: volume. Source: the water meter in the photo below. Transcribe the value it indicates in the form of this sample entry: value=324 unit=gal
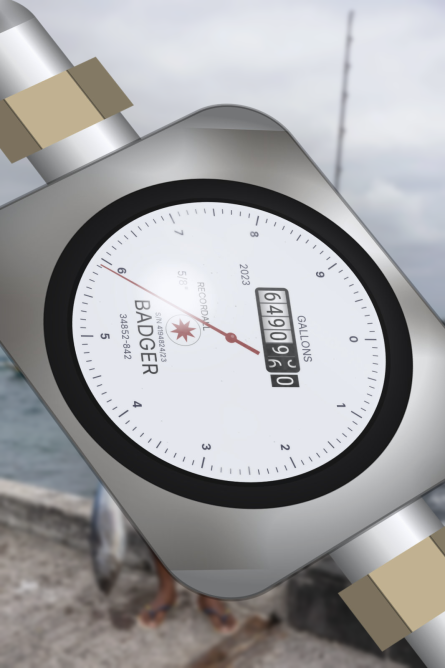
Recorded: value=6490955.9 unit=gal
